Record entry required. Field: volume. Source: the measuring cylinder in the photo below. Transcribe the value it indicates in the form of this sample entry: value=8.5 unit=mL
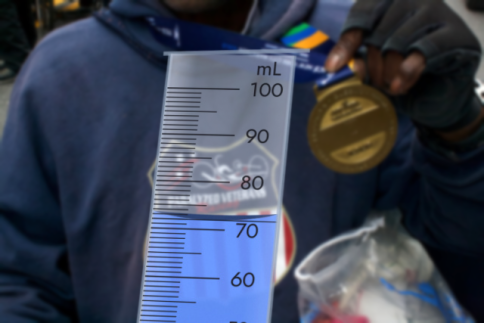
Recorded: value=72 unit=mL
